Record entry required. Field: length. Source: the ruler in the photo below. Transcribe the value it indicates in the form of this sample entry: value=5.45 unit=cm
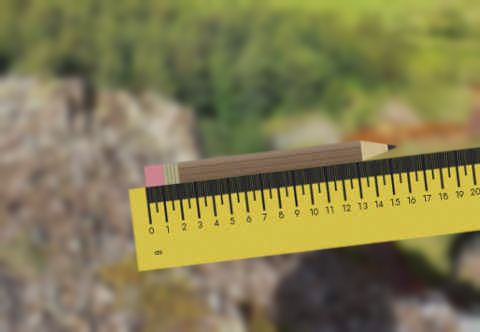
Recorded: value=15.5 unit=cm
